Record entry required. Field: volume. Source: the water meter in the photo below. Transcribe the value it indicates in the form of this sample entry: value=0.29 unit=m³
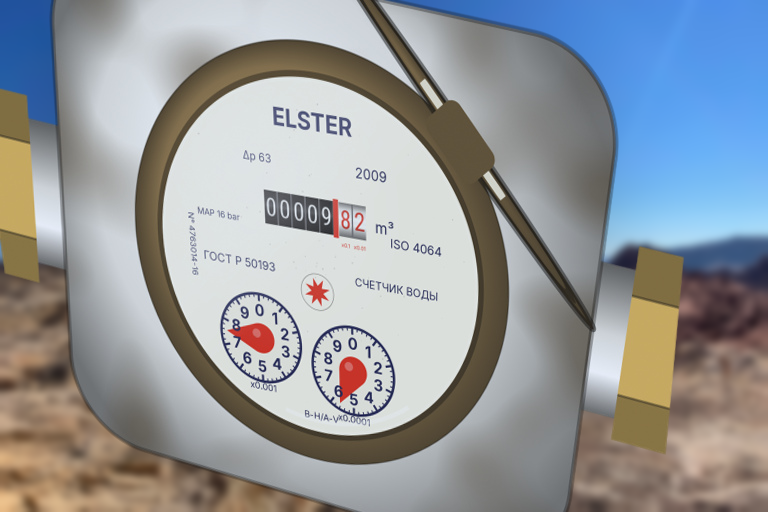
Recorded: value=9.8275 unit=m³
